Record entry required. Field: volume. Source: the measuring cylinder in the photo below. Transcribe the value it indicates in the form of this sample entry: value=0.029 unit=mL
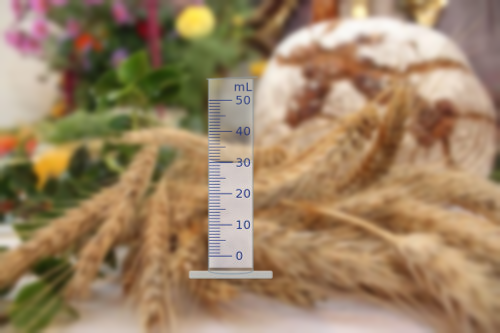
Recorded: value=30 unit=mL
